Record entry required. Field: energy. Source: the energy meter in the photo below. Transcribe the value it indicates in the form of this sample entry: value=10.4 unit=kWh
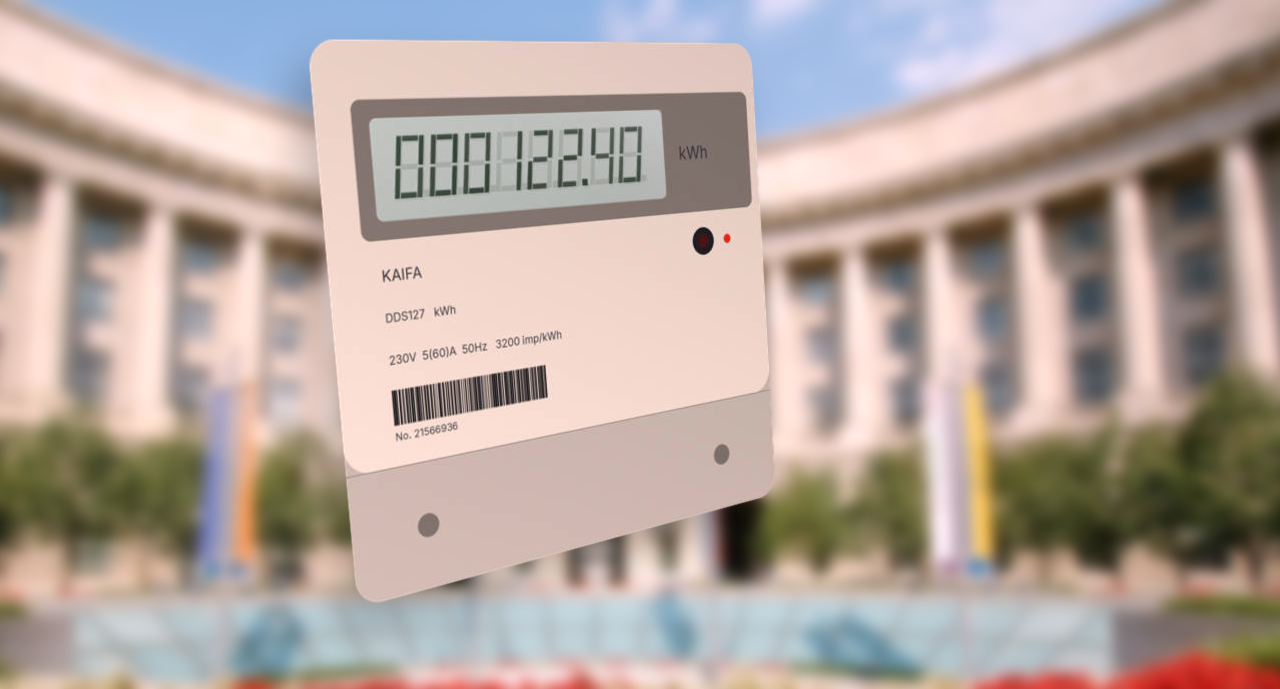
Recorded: value=122.40 unit=kWh
